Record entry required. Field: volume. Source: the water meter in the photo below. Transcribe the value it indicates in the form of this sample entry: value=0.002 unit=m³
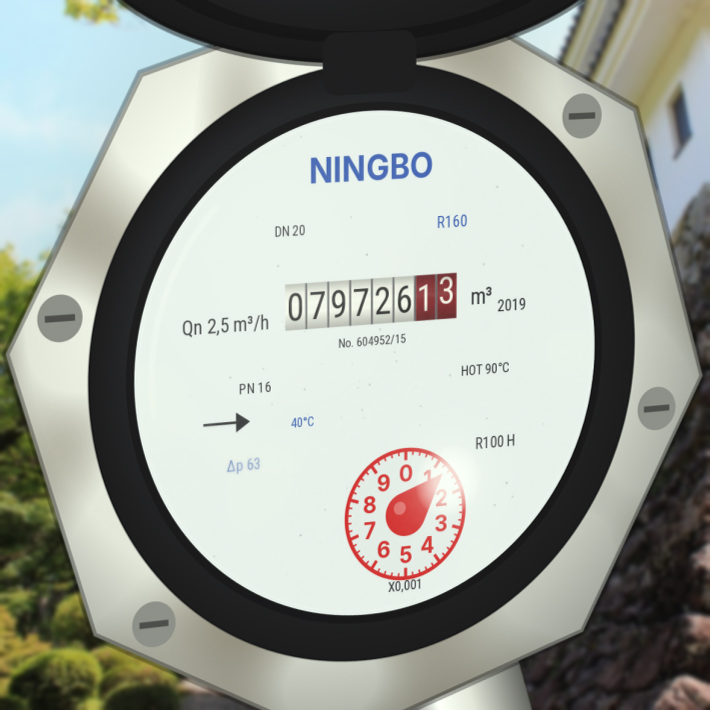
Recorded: value=79726.131 unit=m³
